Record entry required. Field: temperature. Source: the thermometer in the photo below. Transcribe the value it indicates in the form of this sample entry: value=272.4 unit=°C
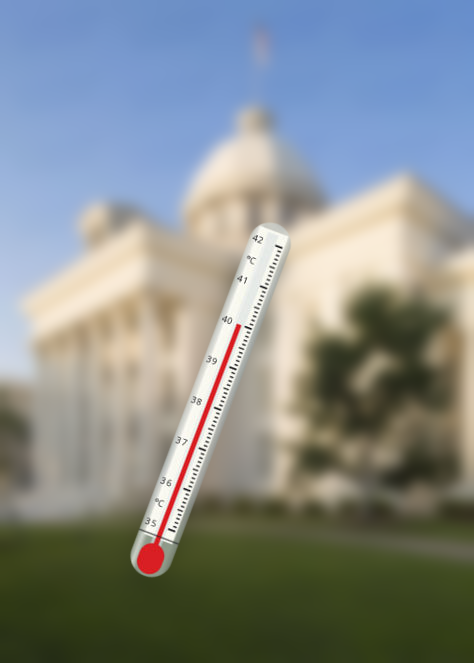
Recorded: value=40 unit=°C
